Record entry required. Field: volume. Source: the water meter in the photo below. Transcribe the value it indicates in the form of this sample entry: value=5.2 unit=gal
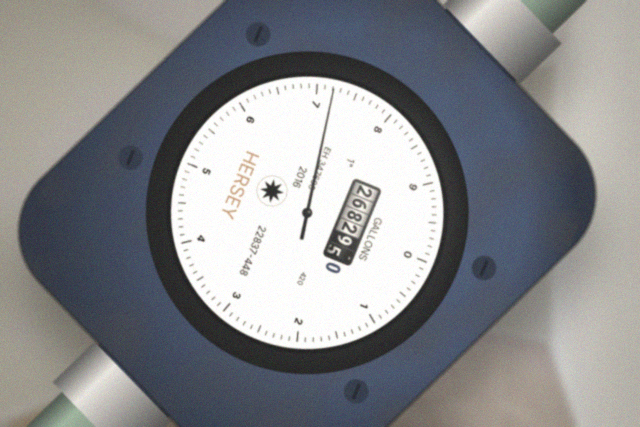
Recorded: value=2682947.2 unit=gal
